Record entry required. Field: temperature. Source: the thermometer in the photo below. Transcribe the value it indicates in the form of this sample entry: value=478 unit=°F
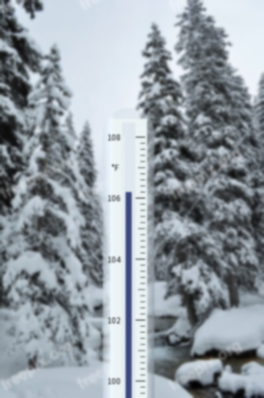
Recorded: value=106.2 unit=°F
